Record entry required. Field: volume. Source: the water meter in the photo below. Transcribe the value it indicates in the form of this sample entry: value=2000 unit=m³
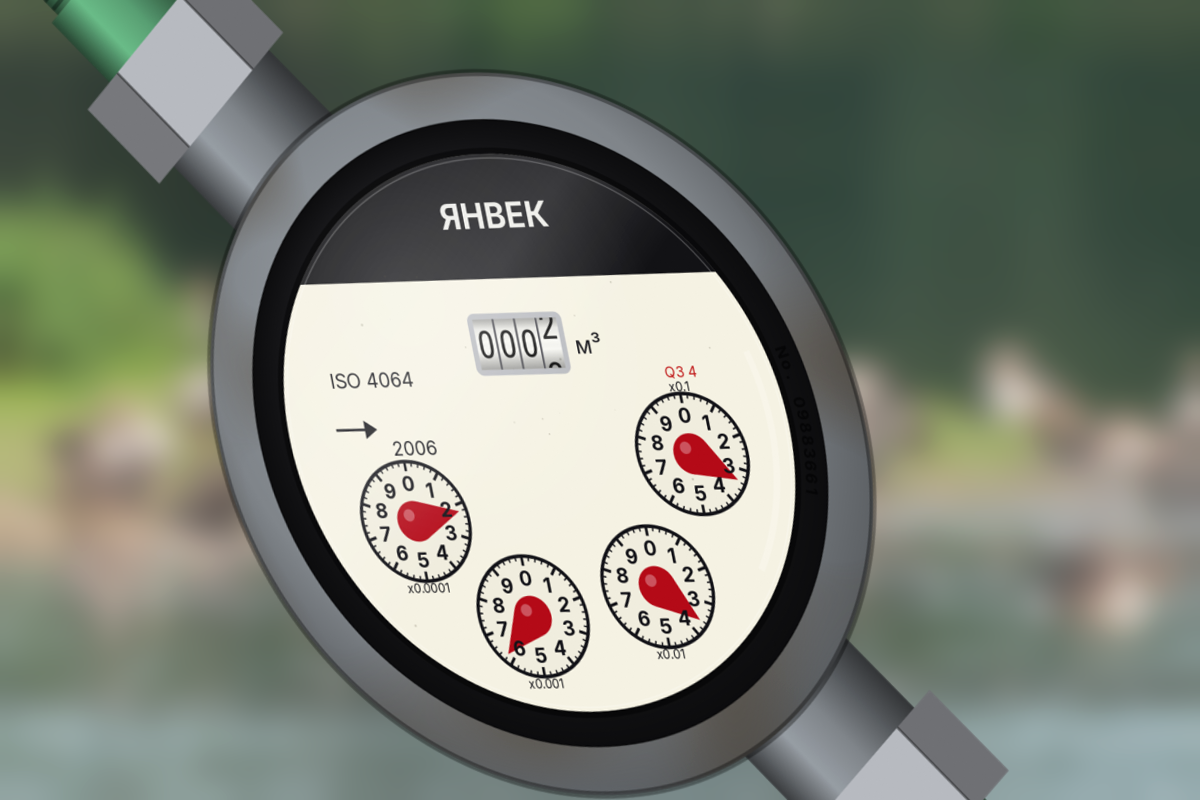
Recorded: value=2.3362 unit=m³
